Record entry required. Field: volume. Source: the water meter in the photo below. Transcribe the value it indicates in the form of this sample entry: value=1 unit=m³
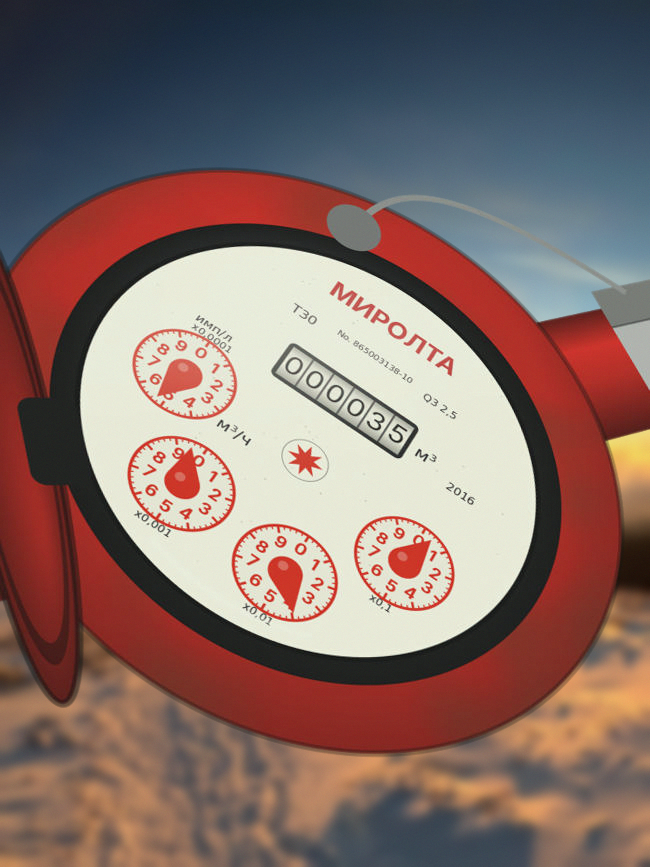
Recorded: value=35.0395 unit=m³
